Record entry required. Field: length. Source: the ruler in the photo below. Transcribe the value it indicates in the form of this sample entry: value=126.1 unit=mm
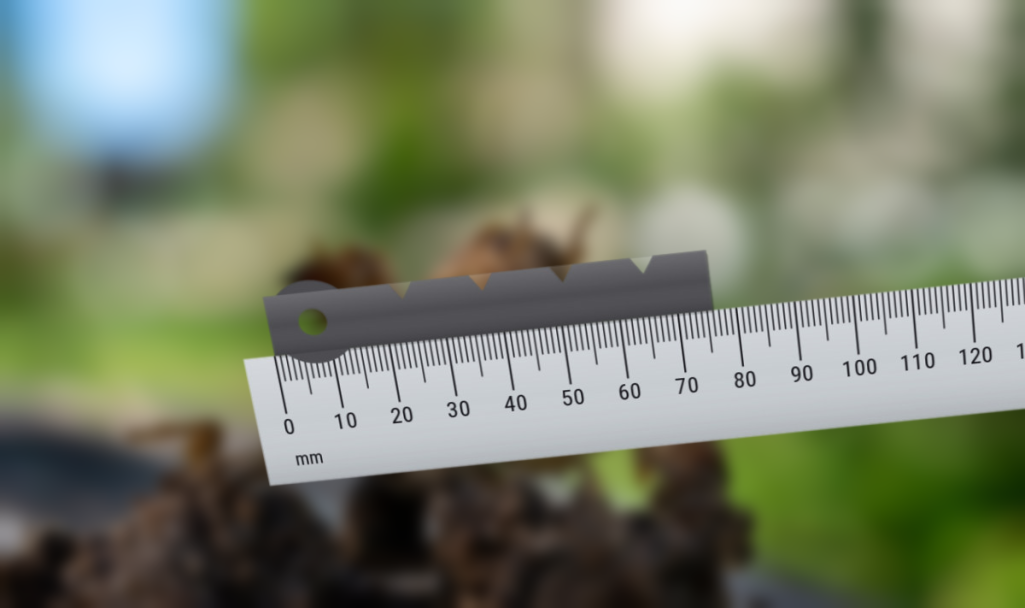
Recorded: value=76 unit=mm
